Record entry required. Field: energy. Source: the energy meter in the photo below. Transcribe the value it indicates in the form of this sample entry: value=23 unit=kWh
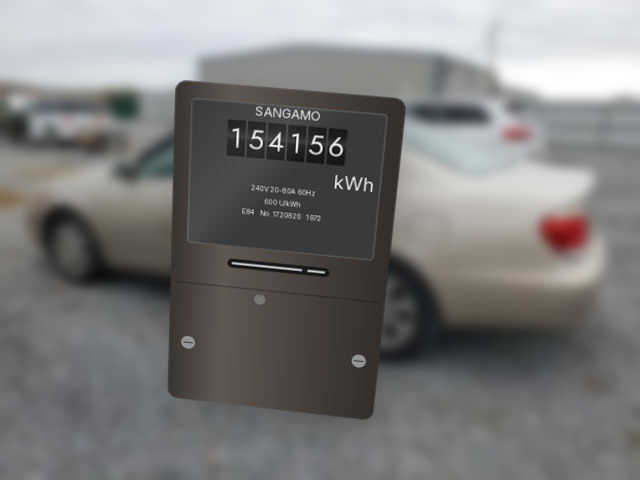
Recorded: value=154156 unit=kWh
